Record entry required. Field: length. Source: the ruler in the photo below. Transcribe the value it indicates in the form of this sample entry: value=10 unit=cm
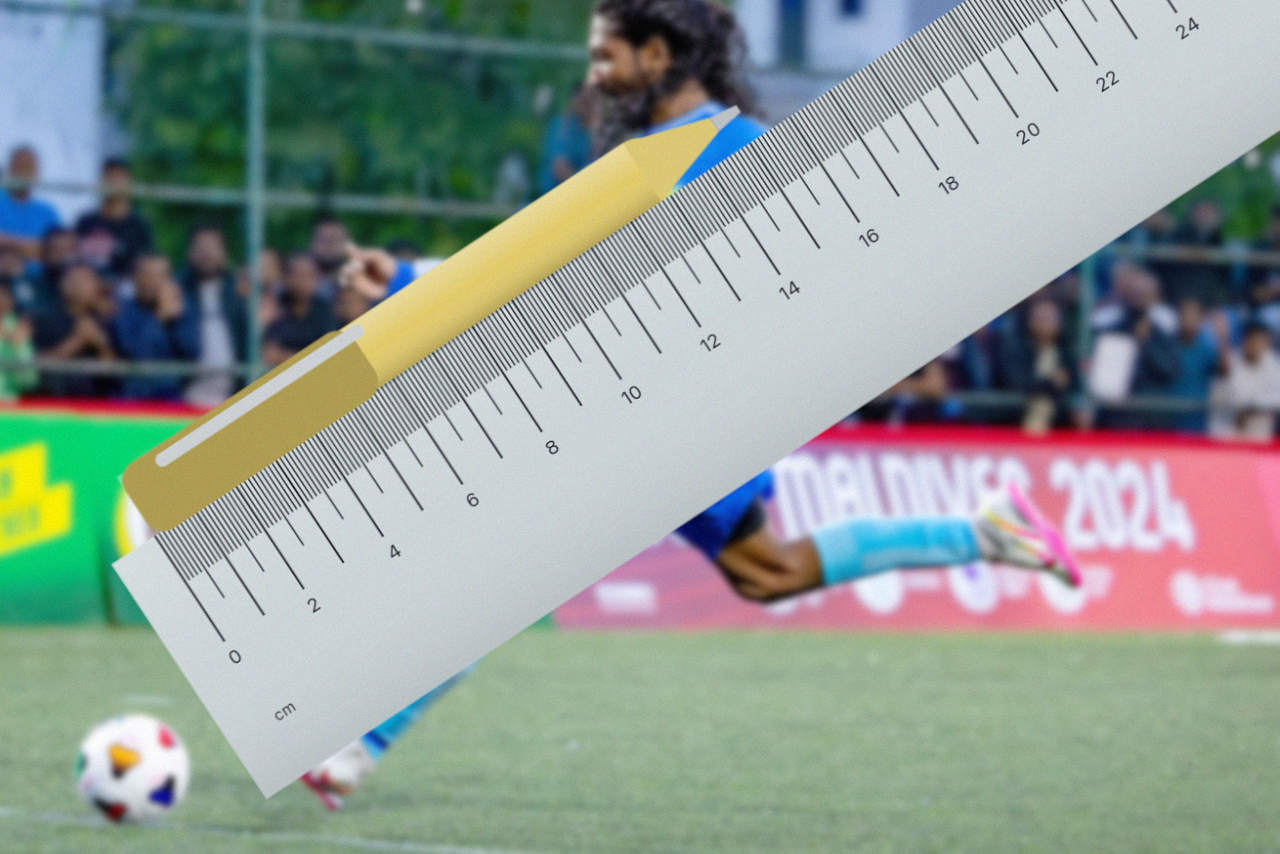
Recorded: value=15.2 unit=cm
